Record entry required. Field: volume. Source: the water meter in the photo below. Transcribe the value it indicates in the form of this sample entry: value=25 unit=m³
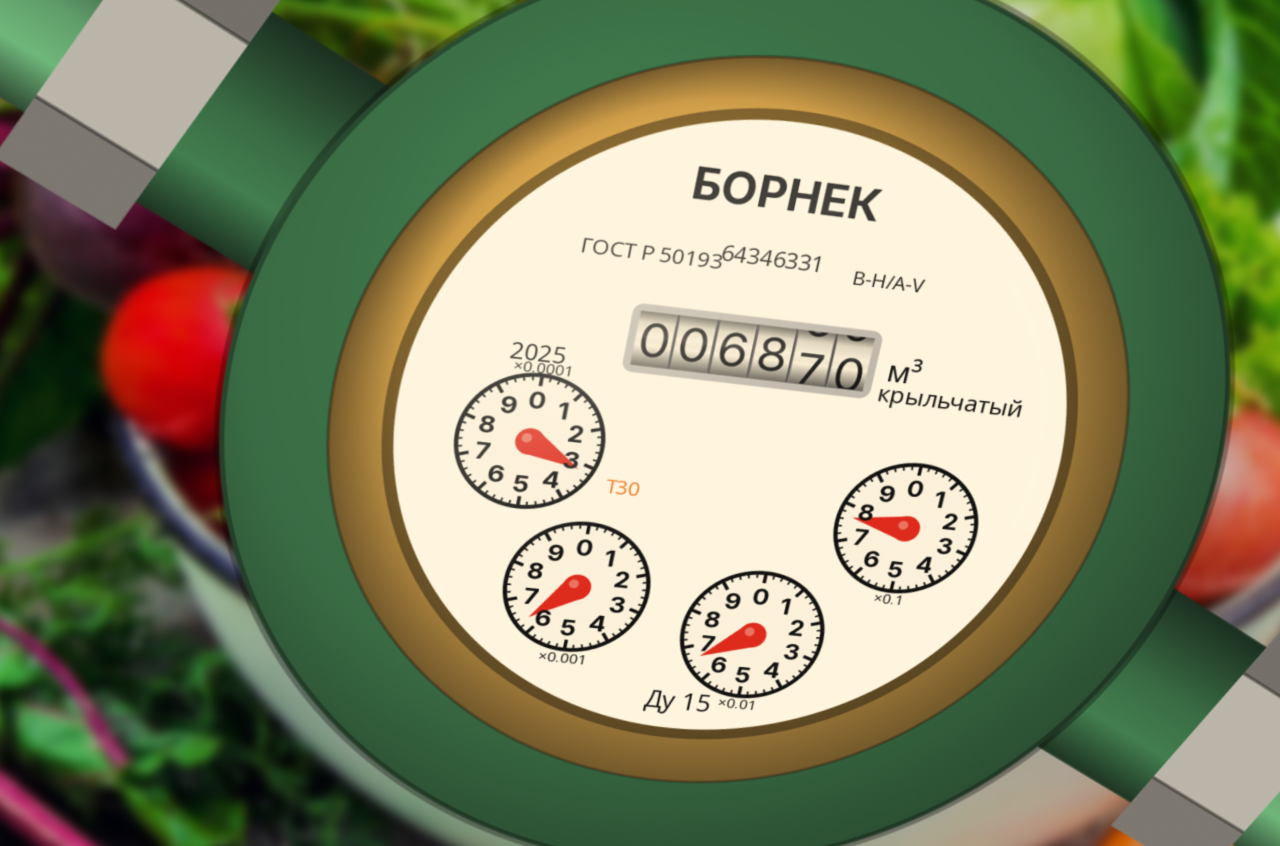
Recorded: value=6869.7663 unit=m³
